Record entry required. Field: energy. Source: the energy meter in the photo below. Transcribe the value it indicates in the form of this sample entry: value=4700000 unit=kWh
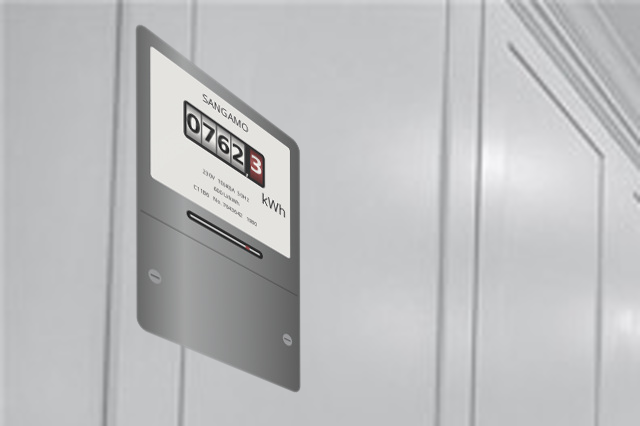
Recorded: value=762.3 unit=kWh
